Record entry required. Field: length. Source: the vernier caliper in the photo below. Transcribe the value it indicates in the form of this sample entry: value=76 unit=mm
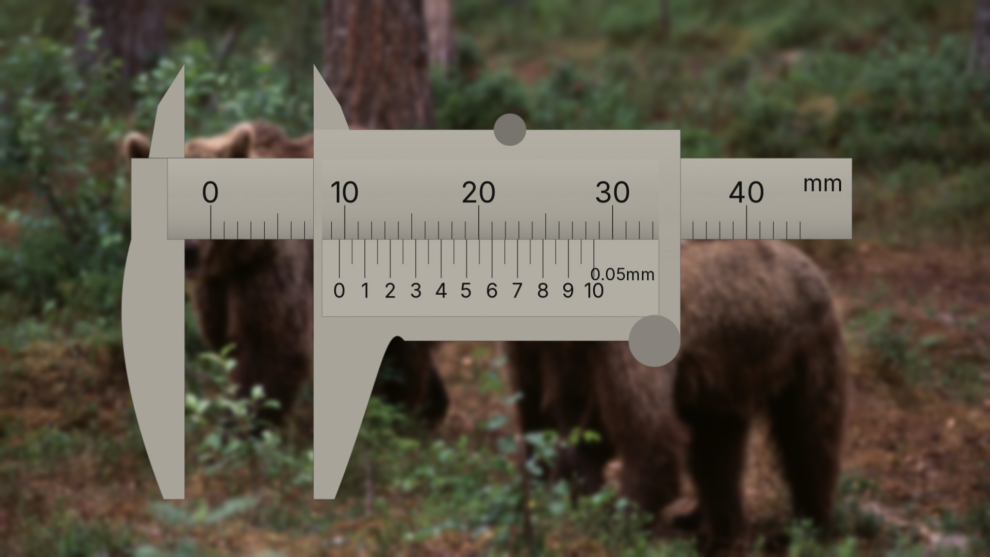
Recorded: value=9.6 unit=mm
